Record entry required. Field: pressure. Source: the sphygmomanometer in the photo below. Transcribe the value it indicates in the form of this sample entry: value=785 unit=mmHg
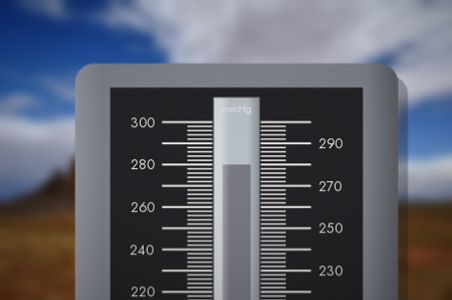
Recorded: value=280 unit=mmHg
